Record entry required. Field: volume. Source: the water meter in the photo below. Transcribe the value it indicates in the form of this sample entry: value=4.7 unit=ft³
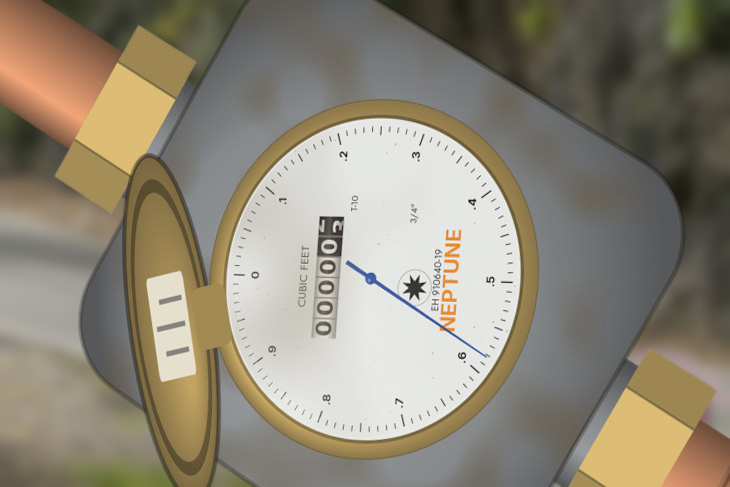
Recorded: value=2.58 unit=ft³
